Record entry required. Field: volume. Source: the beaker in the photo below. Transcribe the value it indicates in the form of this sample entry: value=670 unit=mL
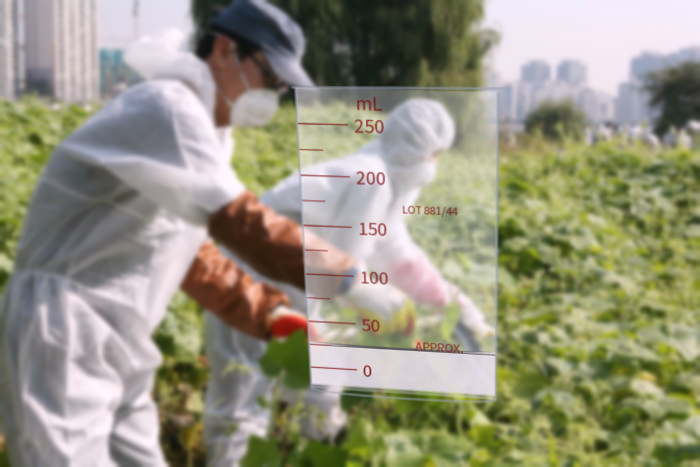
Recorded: value=25 unit=mL
